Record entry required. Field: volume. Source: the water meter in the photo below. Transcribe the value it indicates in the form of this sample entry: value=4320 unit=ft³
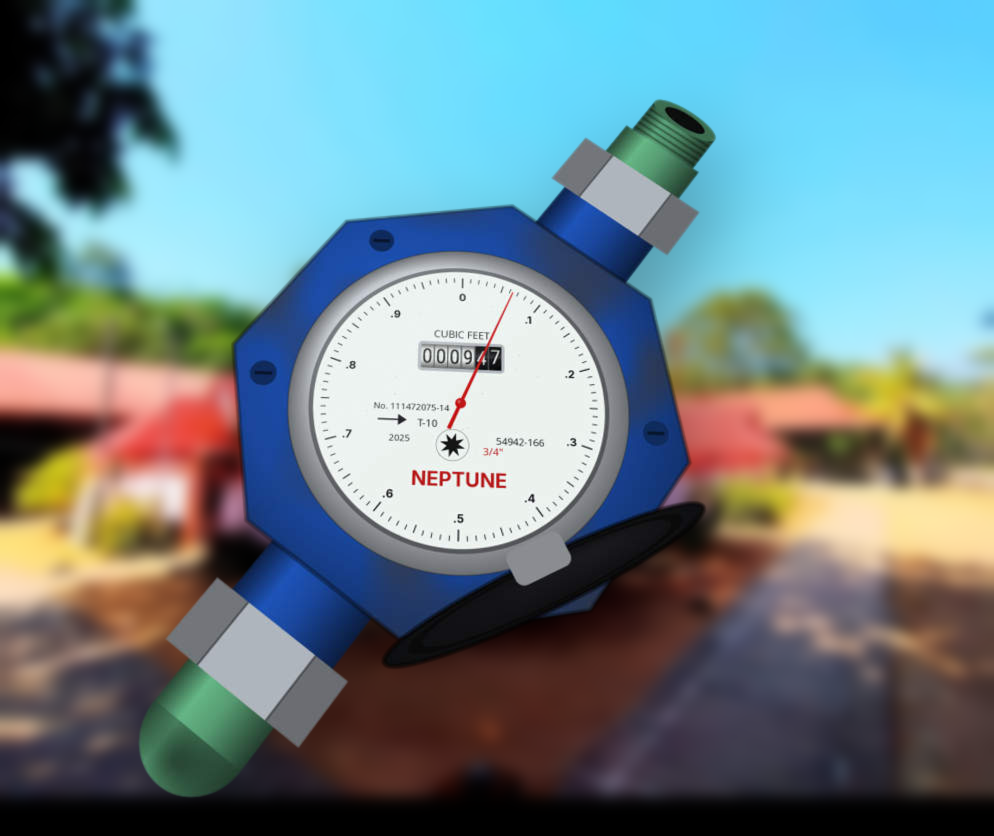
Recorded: value=947.06 unit=ft³
